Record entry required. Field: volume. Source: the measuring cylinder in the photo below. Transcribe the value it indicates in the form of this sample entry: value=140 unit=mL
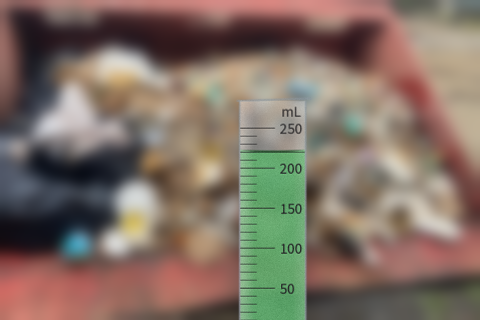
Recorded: value=220 unit=mL
